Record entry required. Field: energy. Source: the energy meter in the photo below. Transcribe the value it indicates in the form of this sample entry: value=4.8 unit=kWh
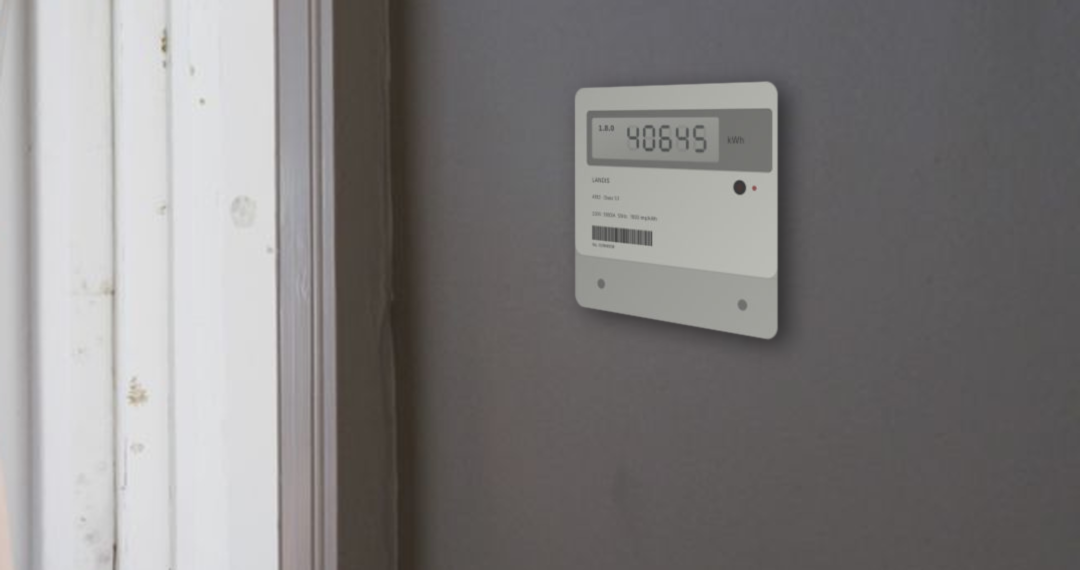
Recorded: value=40645 unit=kWh
